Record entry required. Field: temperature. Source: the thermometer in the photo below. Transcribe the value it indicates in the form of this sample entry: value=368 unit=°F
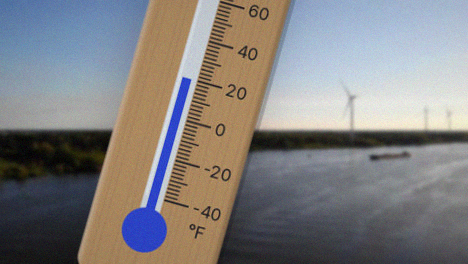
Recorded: value=20 unit=°F
